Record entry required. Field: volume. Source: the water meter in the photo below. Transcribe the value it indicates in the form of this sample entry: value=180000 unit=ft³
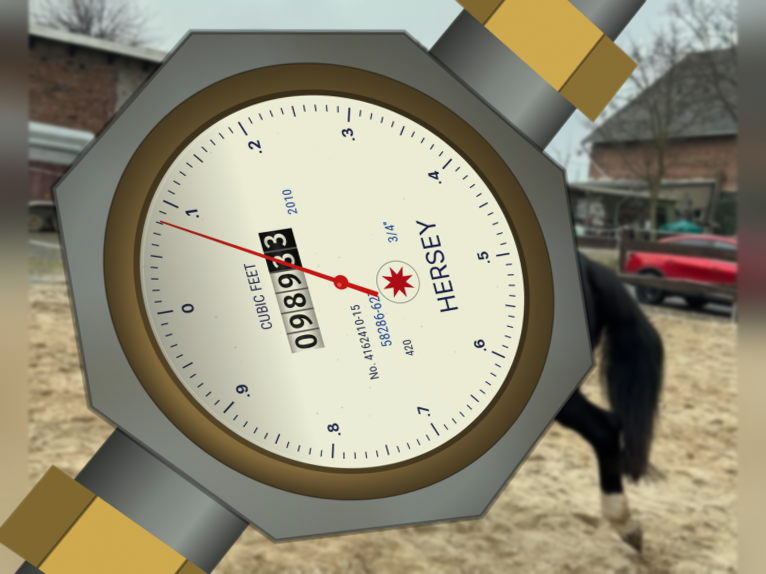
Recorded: value=98933.08 unit=ft³
